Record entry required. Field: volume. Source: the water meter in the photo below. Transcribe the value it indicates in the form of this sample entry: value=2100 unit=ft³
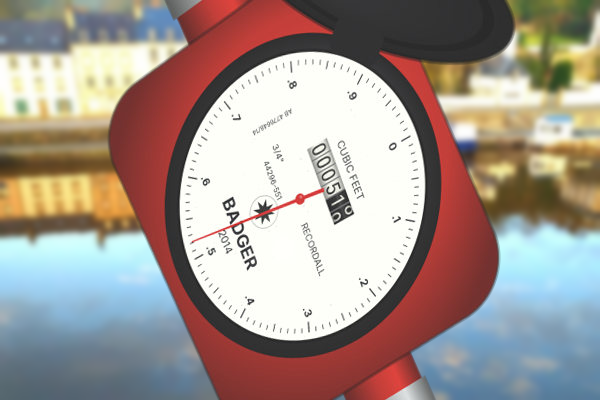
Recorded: value=518.52 unit=ft³
